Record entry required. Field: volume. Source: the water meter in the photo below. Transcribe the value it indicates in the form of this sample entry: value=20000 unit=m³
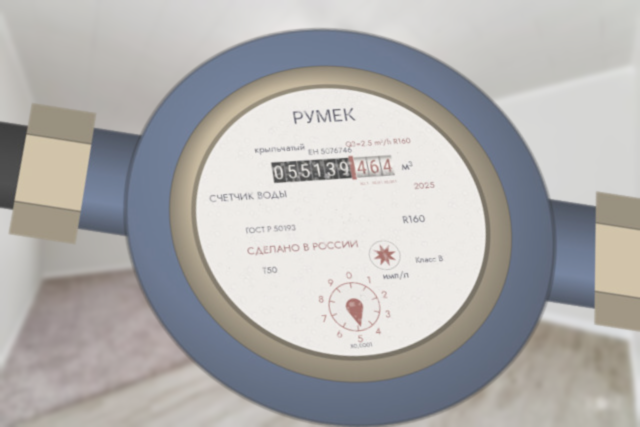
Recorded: value=55139.4644 unit=m³
